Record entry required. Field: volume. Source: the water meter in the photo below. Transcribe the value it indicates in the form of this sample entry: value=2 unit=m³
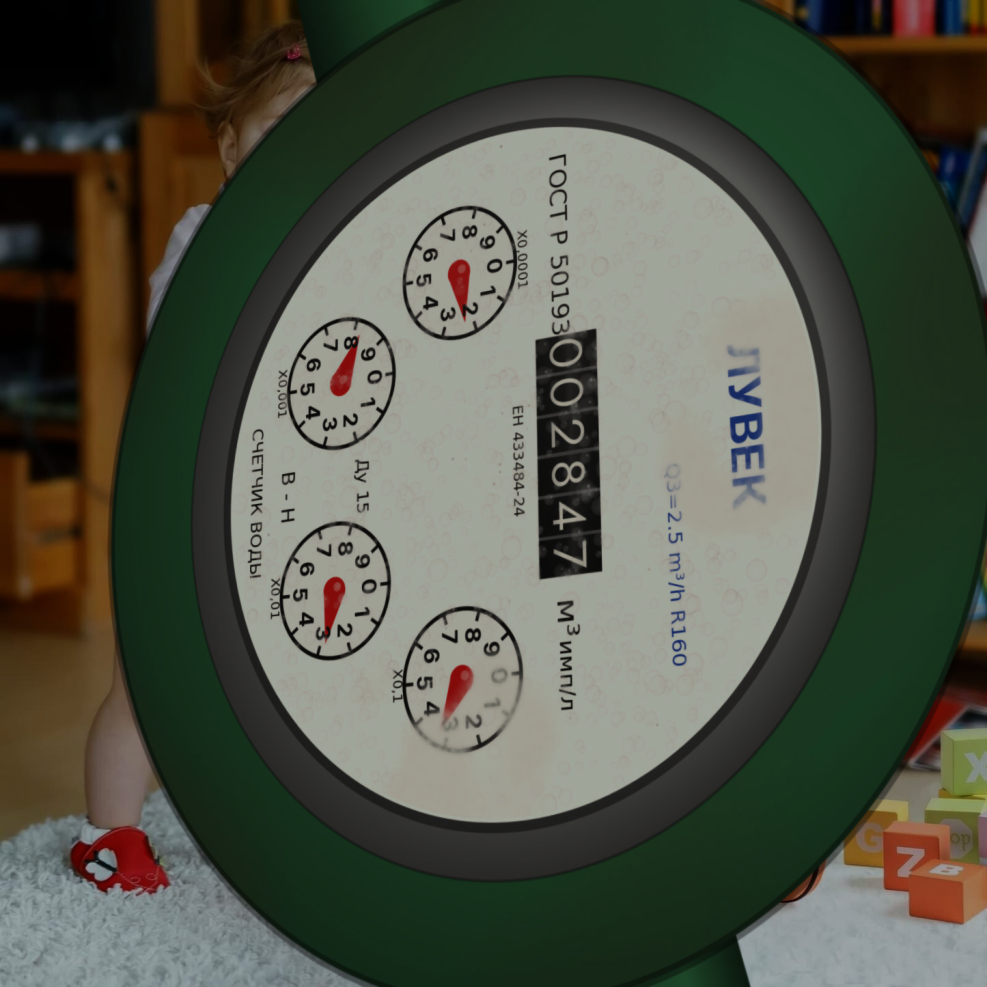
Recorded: value=2847.3282 unit=m³
